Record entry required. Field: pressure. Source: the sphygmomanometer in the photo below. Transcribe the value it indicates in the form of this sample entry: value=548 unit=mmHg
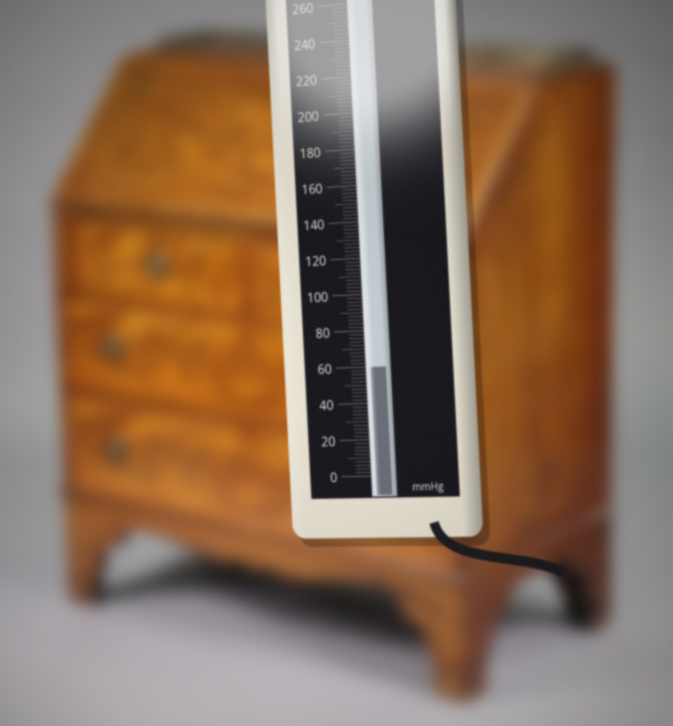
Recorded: value=60 unit=mmHg
